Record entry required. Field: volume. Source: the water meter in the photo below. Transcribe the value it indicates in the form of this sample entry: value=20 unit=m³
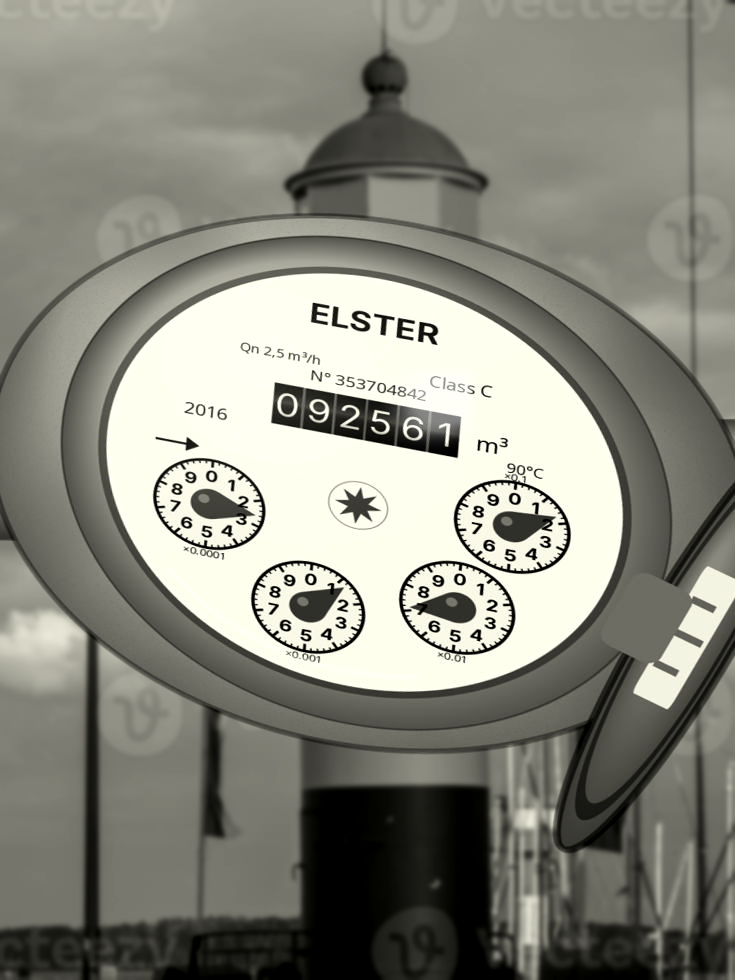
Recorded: value=92561.1712 unit=m³
